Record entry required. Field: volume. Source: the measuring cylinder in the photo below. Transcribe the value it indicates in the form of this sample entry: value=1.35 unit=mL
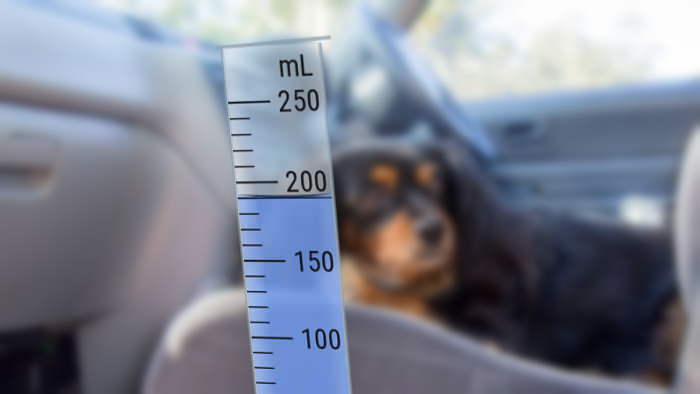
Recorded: value=190 unit=mL
